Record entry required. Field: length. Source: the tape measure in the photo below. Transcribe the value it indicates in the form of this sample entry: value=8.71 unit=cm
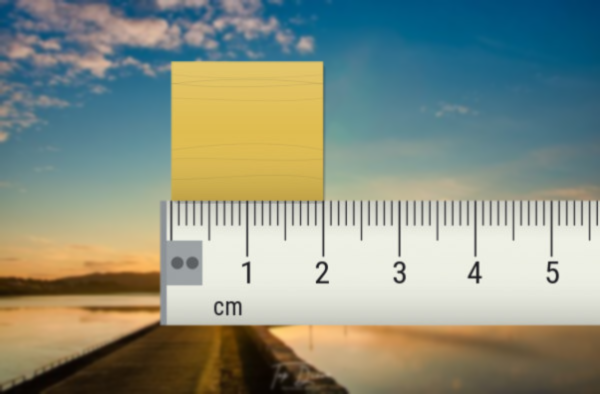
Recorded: value=2 unit=cm
